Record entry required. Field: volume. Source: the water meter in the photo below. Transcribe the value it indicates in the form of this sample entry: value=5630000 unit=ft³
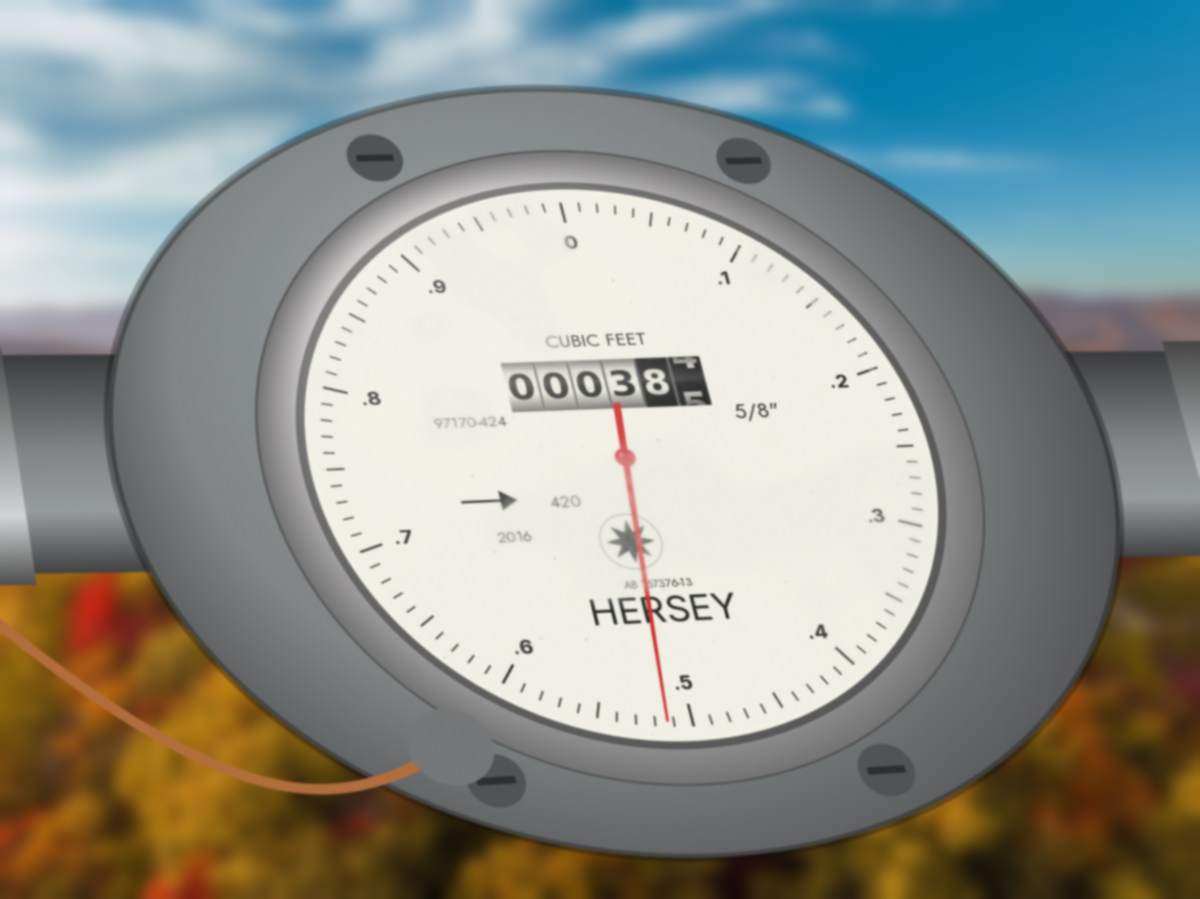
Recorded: value=384.51 unit=ft³
